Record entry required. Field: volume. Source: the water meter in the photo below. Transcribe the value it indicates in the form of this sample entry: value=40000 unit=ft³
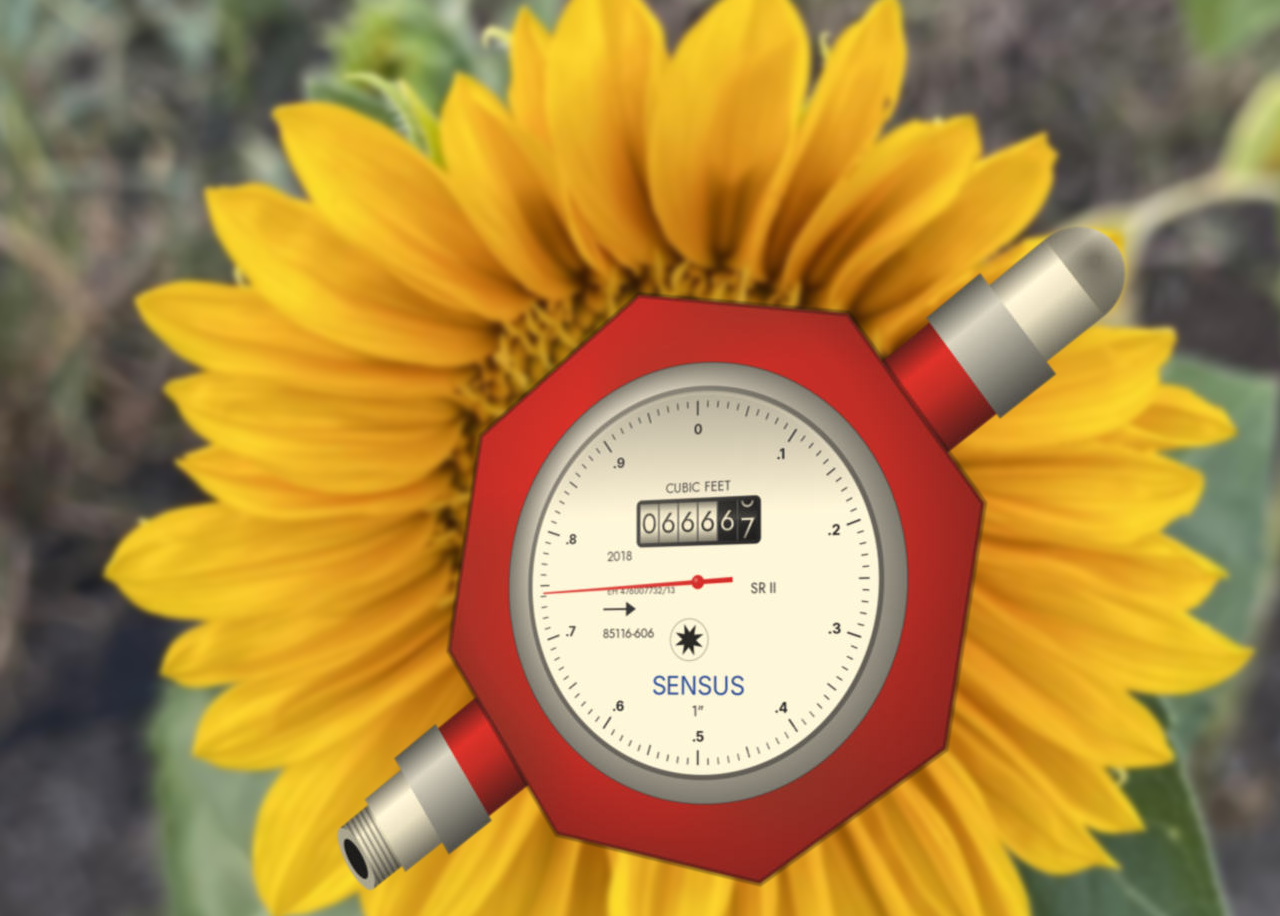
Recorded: value=66666.74 unit=ft³
